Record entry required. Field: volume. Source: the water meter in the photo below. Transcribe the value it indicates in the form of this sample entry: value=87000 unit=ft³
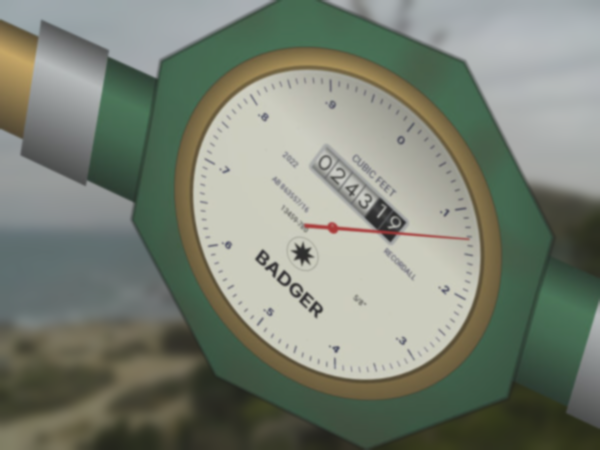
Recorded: value=24319.13 unit=ft³
